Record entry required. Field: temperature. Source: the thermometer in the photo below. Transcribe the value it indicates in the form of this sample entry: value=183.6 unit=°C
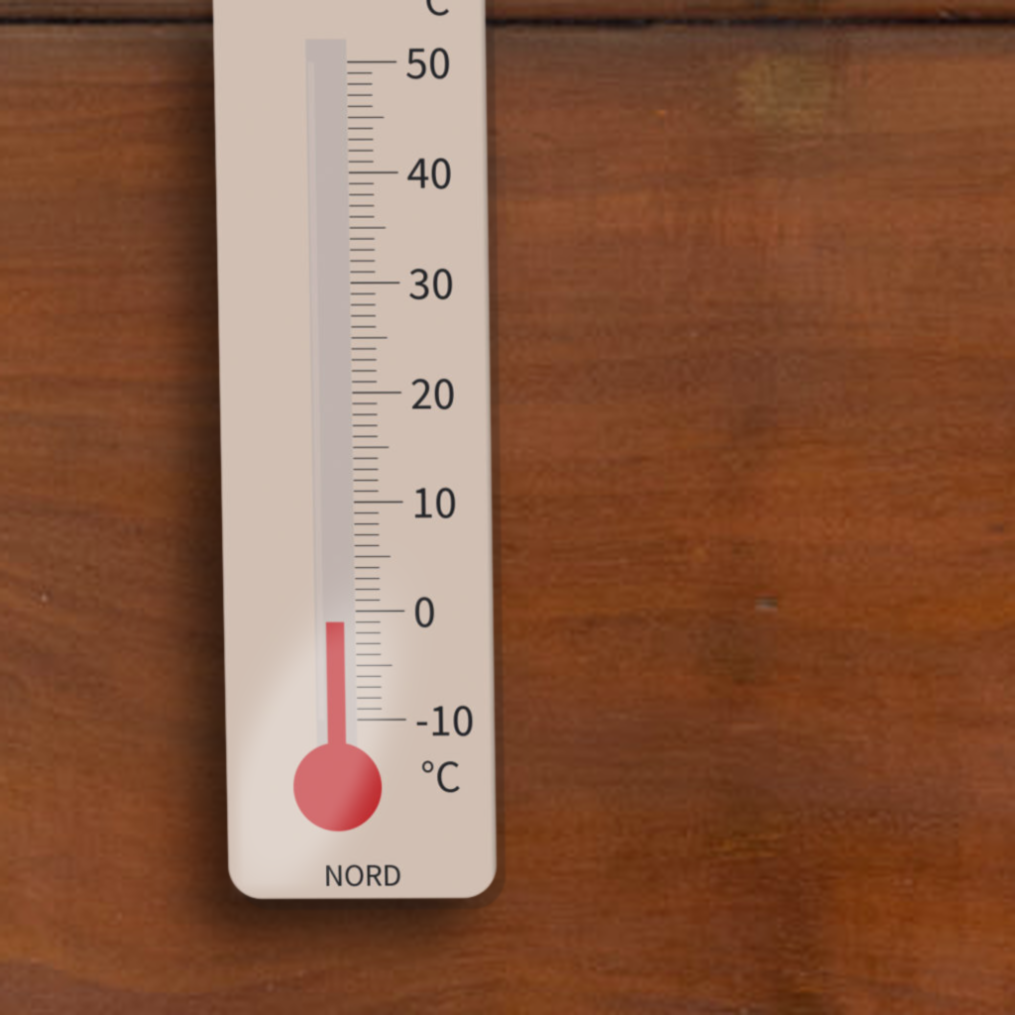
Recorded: value=-1 unit=°C
